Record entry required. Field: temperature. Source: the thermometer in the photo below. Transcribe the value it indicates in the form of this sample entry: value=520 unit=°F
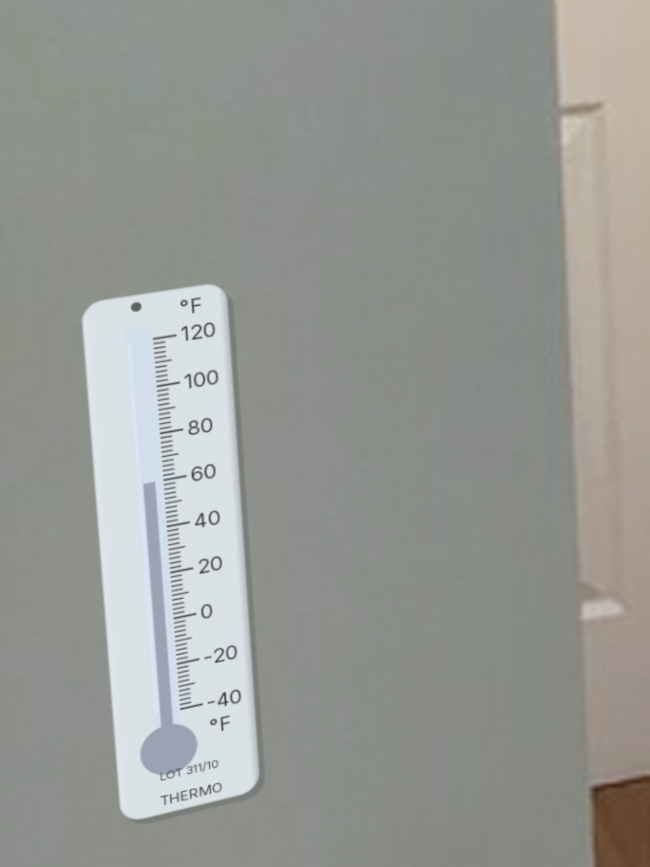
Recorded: value=60 unit=°F
